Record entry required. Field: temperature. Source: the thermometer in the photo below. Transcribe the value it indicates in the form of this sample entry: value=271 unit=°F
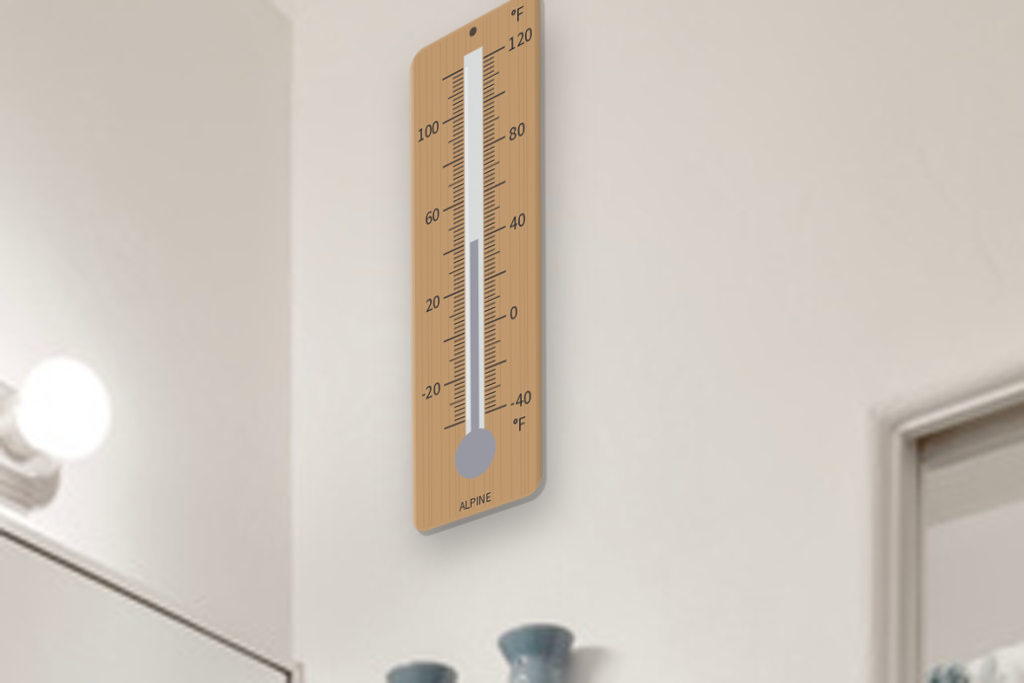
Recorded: value=40 unit=°F
